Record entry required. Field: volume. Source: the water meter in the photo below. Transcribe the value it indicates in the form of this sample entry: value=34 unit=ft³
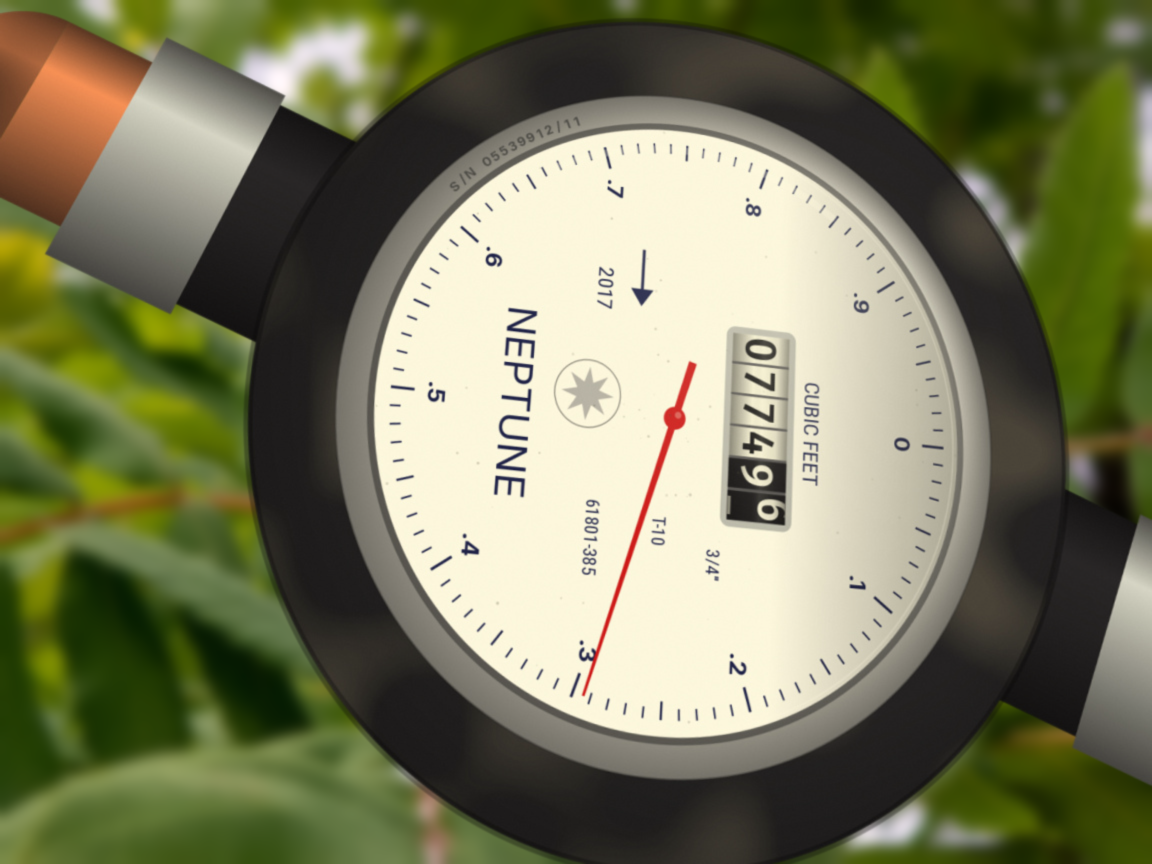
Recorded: value=77496.29 unit=ft³
